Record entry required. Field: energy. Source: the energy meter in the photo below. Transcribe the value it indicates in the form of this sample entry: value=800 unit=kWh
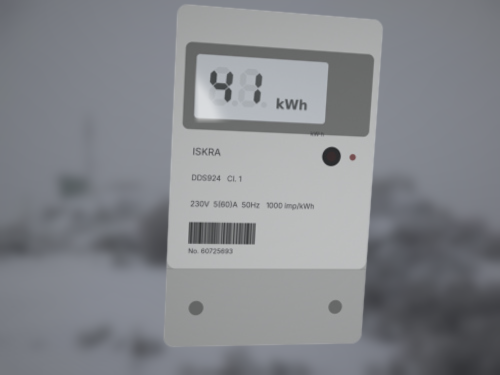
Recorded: value=41 unit=kWh
